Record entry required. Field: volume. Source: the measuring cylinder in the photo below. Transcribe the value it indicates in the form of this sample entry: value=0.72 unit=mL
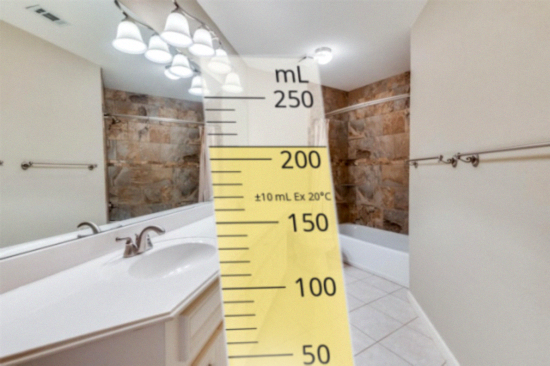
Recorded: value=210 unit=mL
